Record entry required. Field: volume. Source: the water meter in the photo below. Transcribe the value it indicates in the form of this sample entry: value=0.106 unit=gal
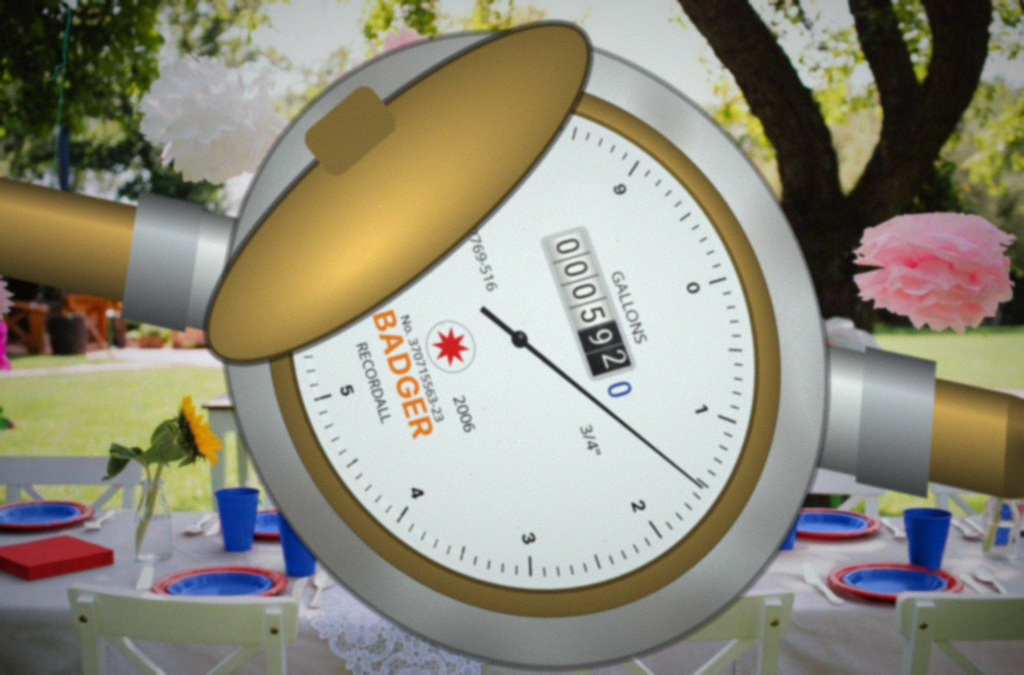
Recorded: value=5921.5 unit=gal
